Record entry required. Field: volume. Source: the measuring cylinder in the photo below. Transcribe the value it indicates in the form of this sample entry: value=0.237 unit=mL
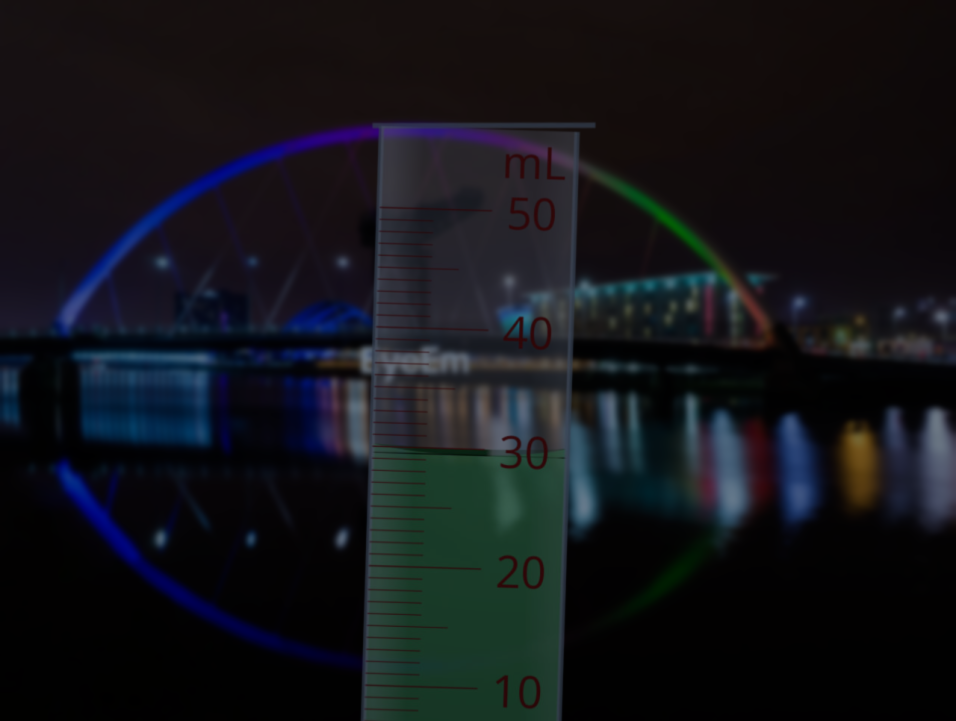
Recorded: value=29.5 unit=mL
